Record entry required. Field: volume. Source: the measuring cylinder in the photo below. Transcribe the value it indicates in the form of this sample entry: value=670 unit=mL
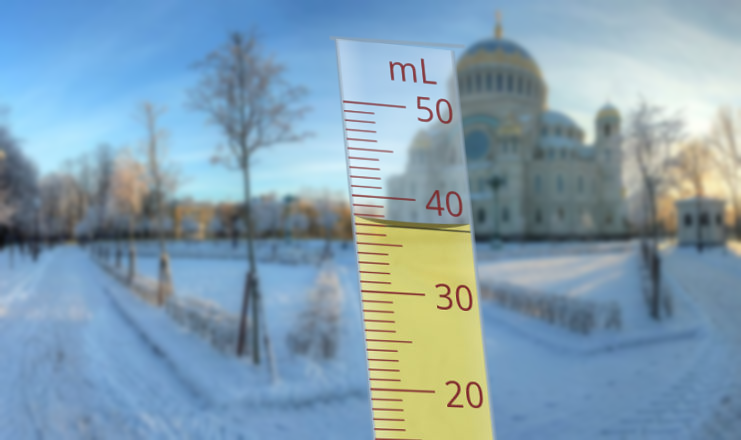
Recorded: value=37 unit=mL
